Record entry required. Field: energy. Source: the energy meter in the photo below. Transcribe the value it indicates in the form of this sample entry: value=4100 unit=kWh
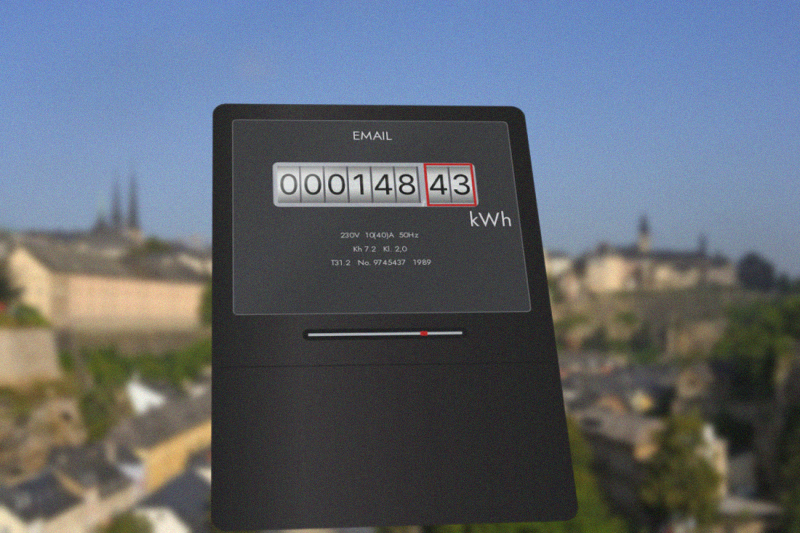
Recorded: value=148.43 unit=kWh
